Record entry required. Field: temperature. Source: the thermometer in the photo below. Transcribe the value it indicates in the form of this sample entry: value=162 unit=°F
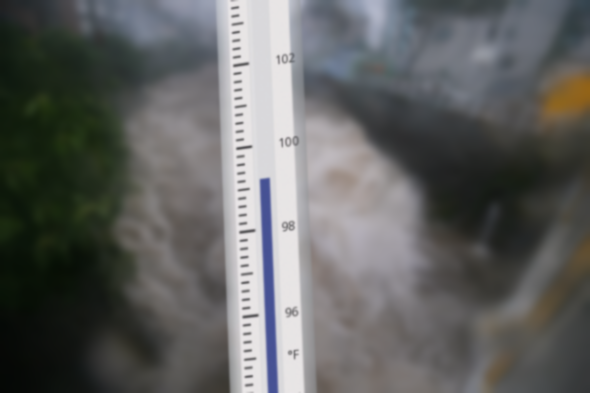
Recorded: value=99.2 unit=°F
